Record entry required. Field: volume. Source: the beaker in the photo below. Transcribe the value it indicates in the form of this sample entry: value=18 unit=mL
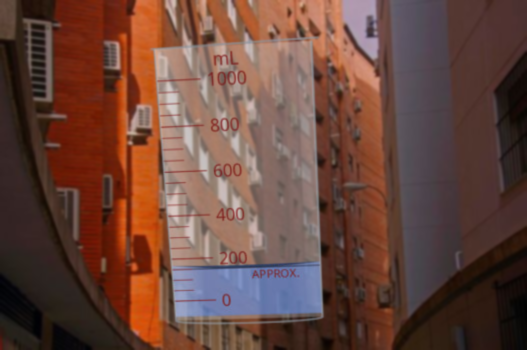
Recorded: value=150 unit=mL
